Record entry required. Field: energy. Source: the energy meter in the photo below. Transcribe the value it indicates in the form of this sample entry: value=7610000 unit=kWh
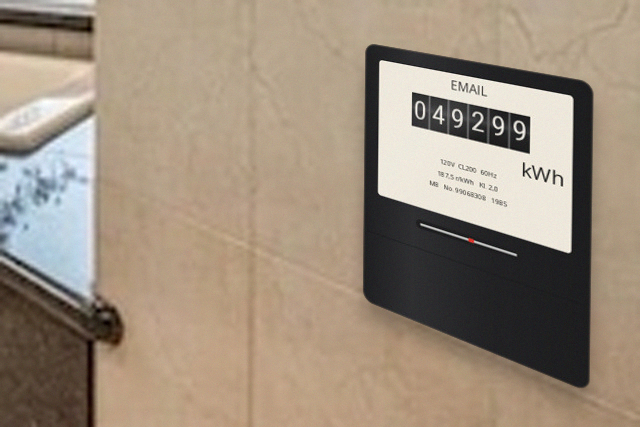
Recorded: value=49299 unit=kWh
